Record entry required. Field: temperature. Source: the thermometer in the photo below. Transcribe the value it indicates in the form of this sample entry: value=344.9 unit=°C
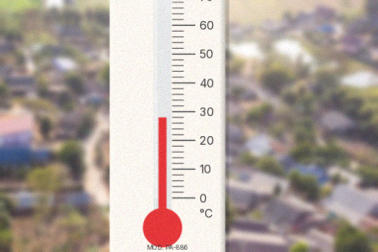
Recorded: value=28 unit=°C
